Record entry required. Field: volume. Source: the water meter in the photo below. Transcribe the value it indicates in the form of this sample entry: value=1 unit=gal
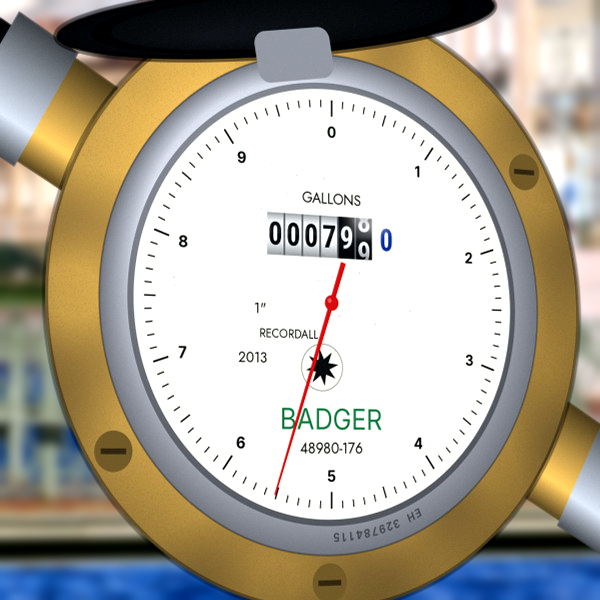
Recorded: value=7985.5 unit=gal
